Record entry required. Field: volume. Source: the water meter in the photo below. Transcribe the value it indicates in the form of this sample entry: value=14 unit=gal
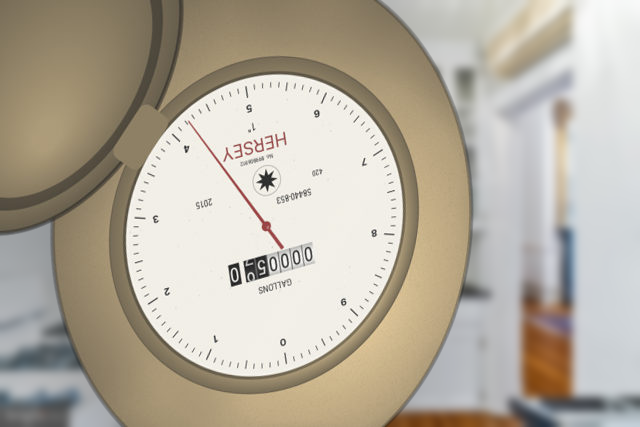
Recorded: value=564.2 unit=gal
